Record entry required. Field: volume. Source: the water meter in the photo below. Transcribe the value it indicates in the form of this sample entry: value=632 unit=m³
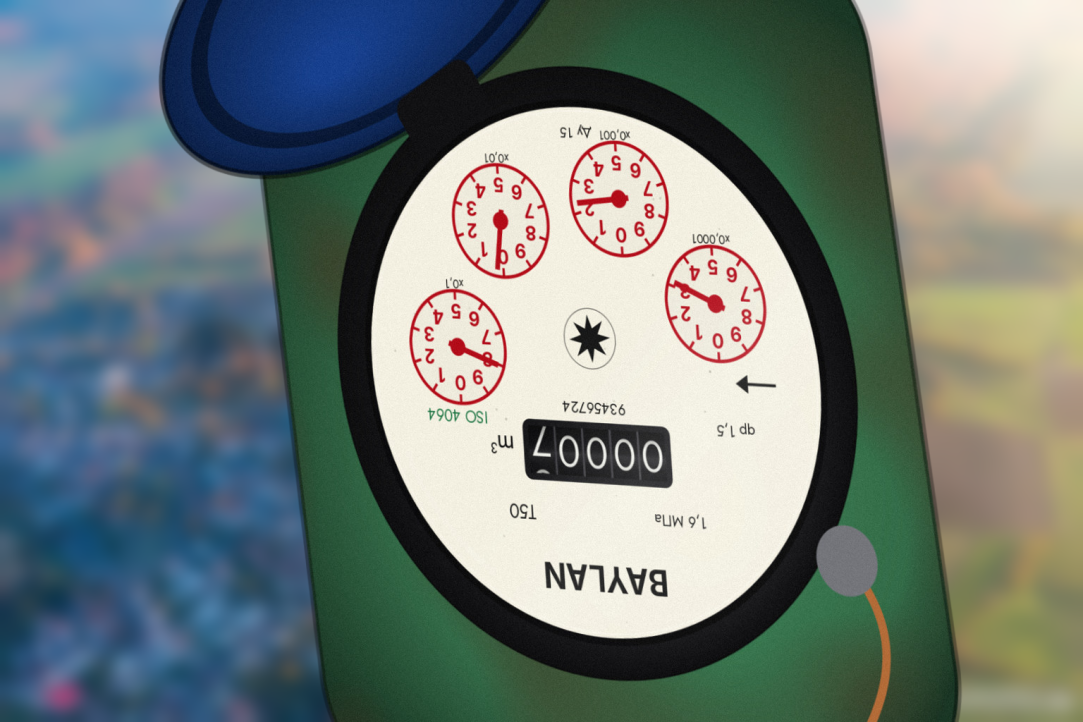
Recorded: value=6.8023 unit=m³
